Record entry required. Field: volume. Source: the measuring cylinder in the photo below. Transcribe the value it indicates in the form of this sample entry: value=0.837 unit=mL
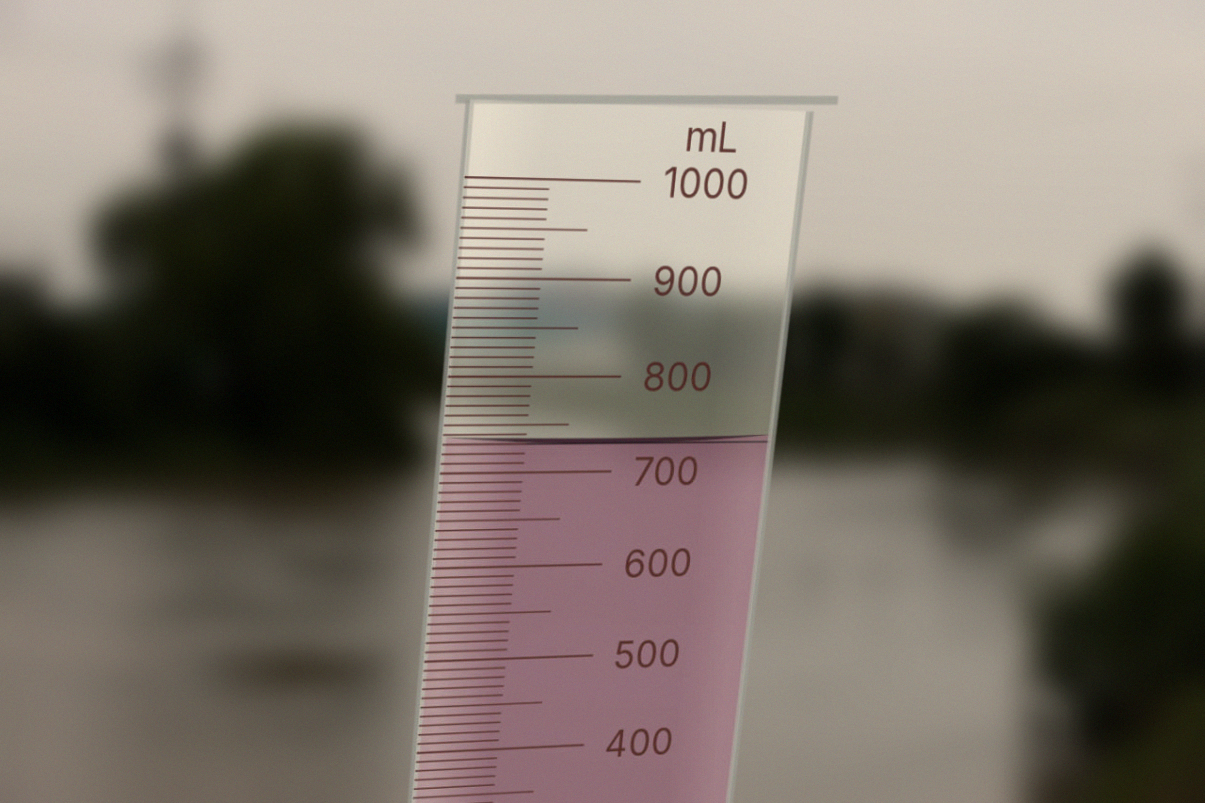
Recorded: value=730 unit=mL
